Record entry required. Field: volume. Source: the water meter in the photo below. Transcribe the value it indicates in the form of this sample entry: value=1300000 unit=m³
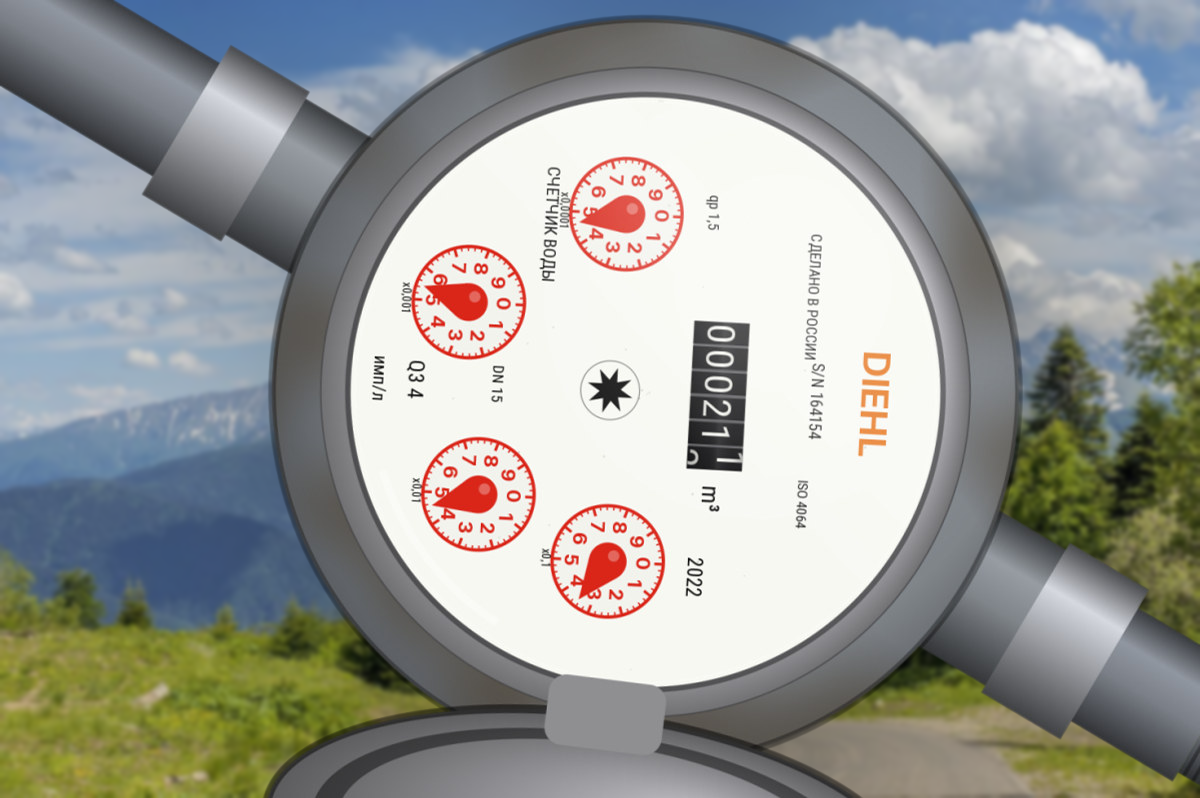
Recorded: value=211.3454 unit=m³
